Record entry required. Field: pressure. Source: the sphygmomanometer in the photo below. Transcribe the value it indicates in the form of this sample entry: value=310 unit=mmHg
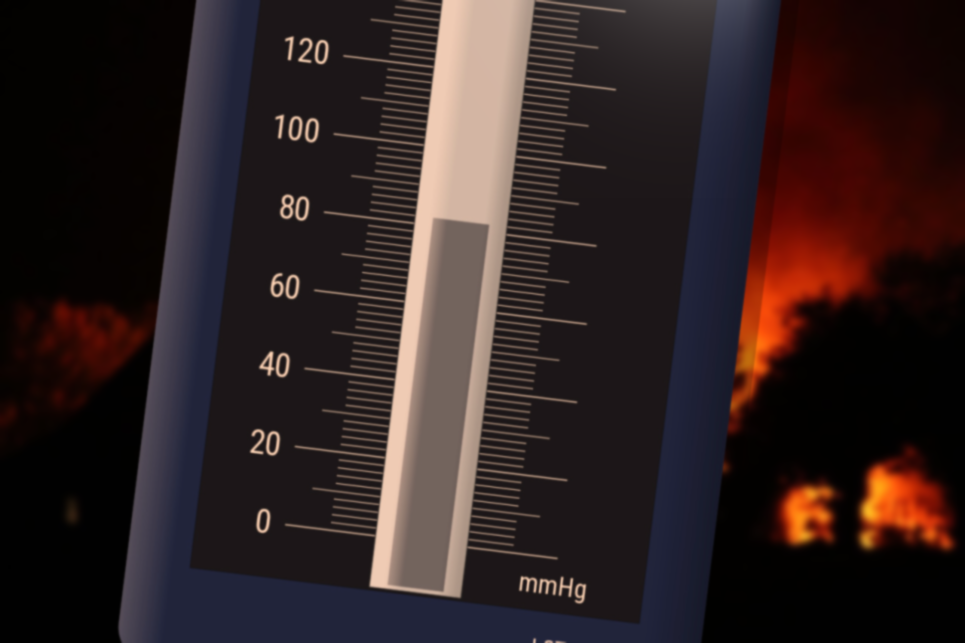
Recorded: value=82 unit=mmHg
